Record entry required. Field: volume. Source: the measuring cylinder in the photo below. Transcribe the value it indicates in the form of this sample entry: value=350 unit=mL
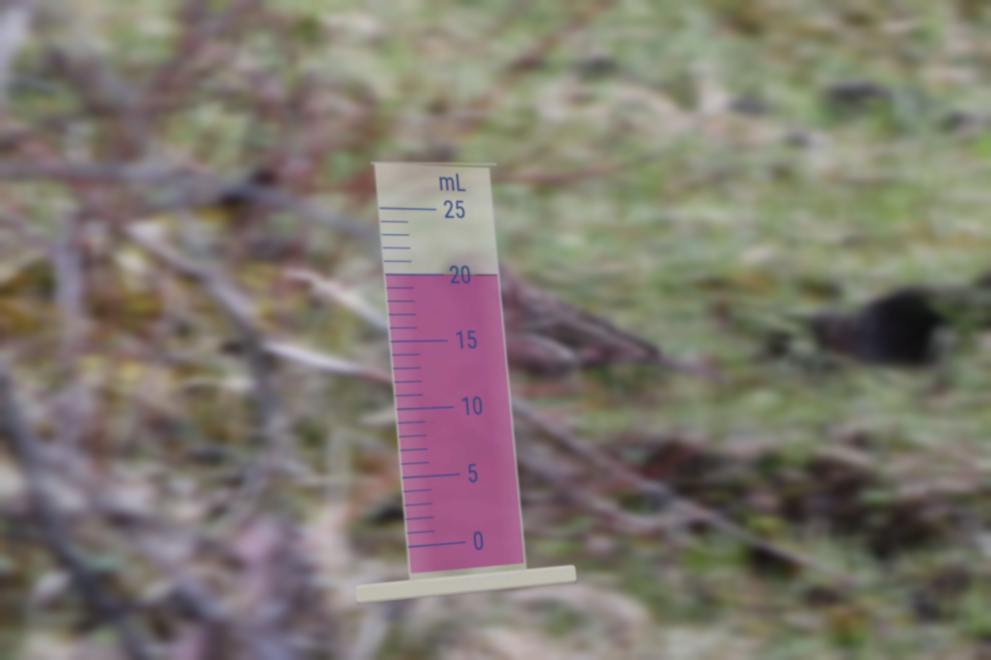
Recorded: value=20 unit=mL
